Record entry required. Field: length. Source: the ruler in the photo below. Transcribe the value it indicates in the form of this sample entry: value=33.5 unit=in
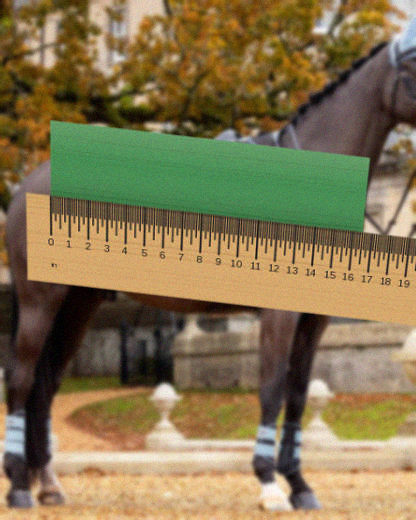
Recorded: value=16.5 unit=in
